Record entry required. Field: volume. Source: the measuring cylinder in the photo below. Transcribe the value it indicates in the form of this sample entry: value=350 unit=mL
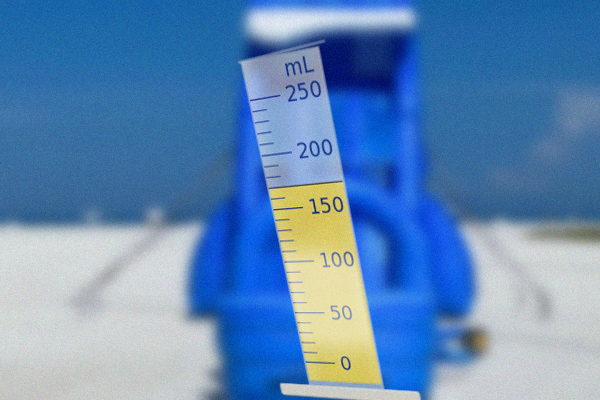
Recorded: value=170 unit=mL
